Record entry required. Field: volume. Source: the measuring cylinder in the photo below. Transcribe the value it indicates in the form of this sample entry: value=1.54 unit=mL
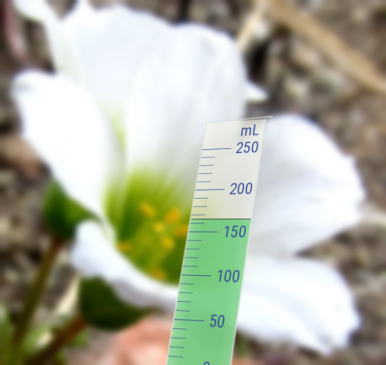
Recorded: value=165 unit=mL
